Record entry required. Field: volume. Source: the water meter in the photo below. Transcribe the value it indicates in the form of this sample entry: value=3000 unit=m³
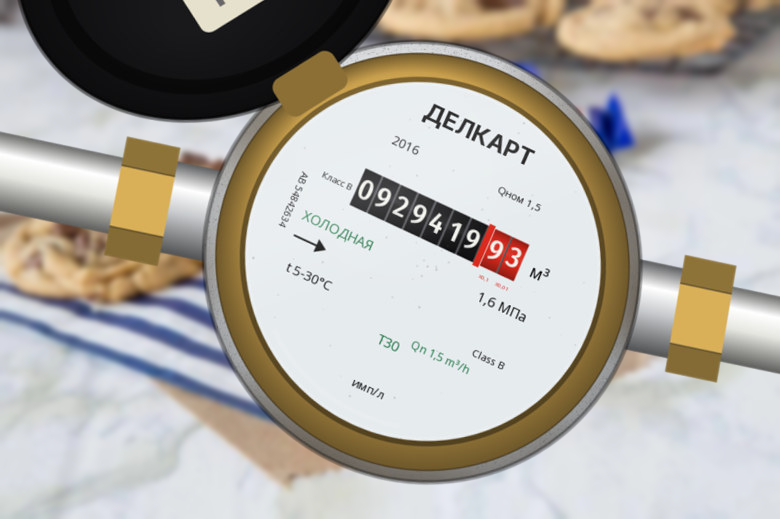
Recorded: value=929419.93 unit=m³
